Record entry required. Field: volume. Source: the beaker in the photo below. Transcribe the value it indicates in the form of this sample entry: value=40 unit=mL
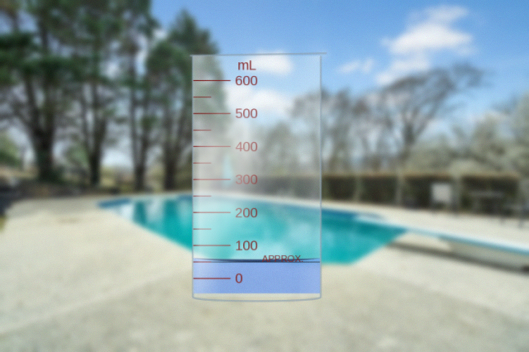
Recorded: value=50 unit=mL
